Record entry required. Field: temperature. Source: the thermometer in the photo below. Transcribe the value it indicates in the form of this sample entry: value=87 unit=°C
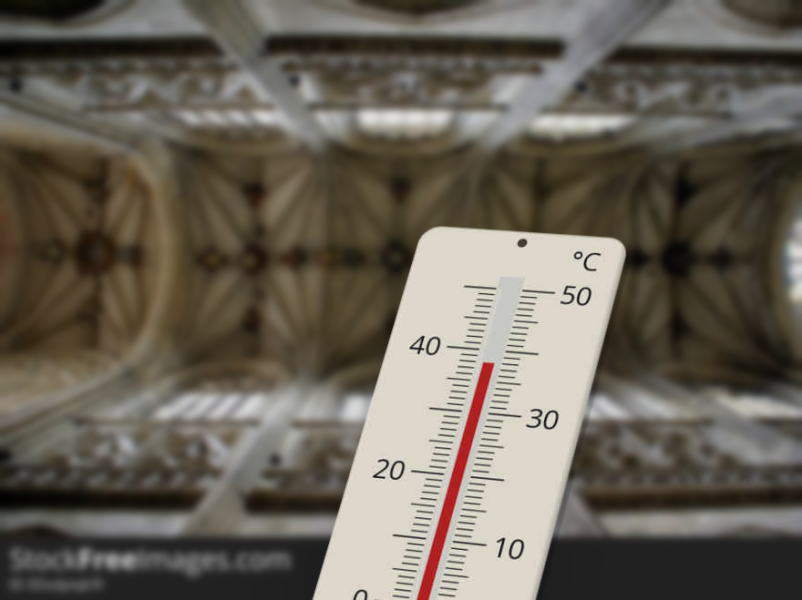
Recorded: value=38 unit=°C
